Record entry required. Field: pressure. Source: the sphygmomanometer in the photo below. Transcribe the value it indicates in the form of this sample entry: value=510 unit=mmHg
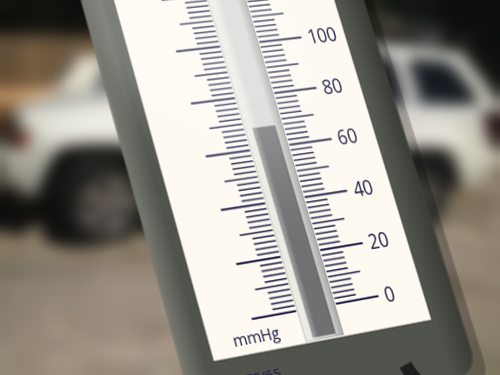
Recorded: value=68 unit=mmHg
